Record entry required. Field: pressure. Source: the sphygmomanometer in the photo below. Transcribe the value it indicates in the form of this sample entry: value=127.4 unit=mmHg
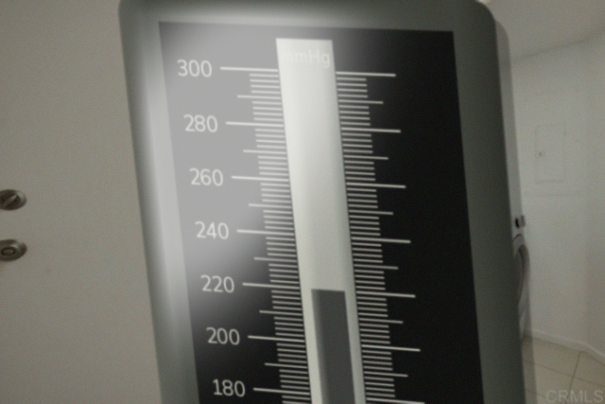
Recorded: value=220 unit=mmHg
